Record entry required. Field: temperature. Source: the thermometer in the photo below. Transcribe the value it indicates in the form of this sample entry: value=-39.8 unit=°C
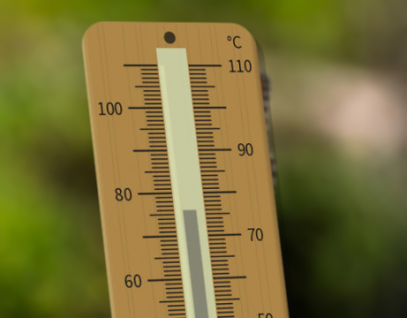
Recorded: value=76 unit=°C
